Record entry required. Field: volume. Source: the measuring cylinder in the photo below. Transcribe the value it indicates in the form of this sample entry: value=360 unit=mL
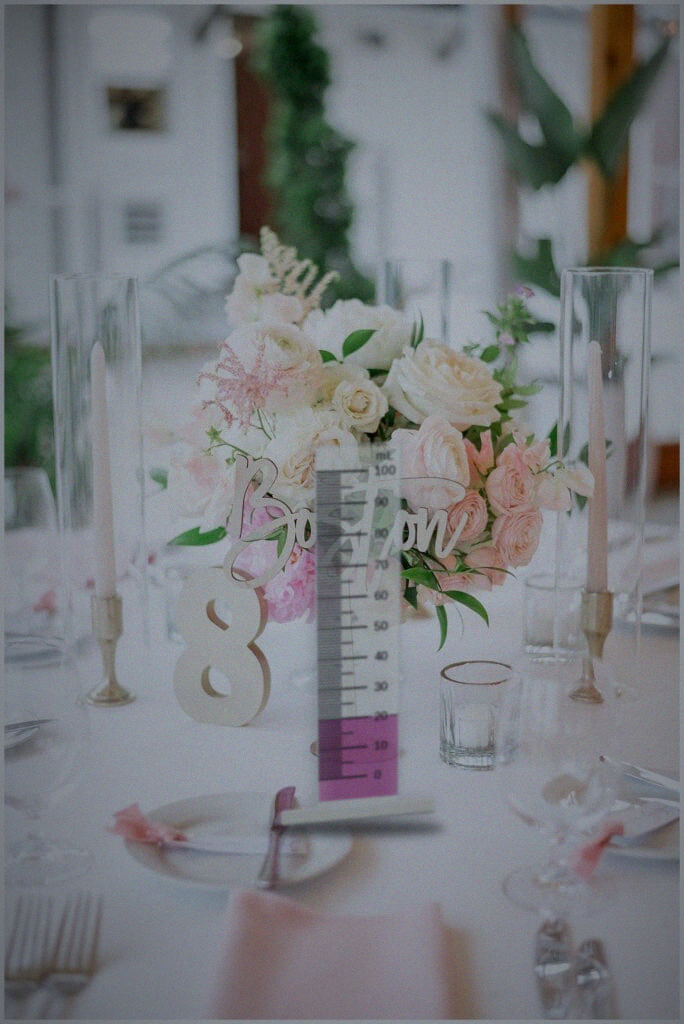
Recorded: value=20 unit=mL
